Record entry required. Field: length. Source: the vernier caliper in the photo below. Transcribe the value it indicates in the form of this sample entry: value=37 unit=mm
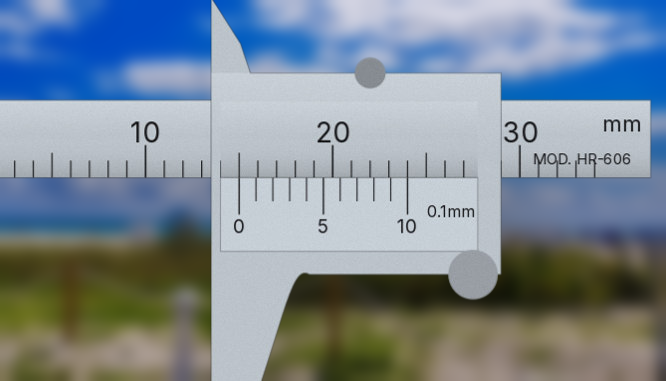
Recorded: value=15.0 unit=mm
